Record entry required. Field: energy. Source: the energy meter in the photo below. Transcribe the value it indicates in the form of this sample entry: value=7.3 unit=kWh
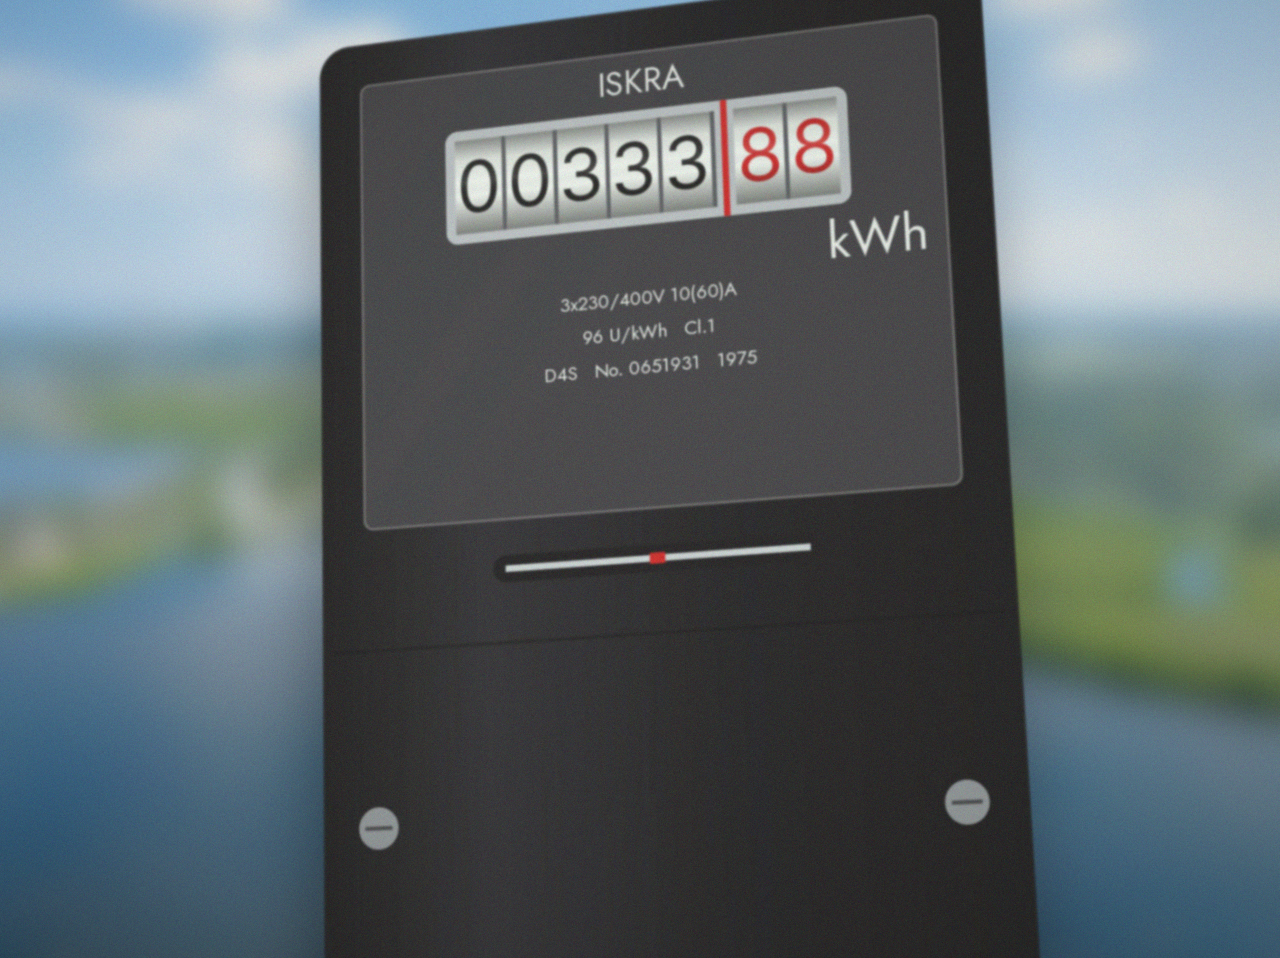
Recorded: value=333.88 unit=kWh
